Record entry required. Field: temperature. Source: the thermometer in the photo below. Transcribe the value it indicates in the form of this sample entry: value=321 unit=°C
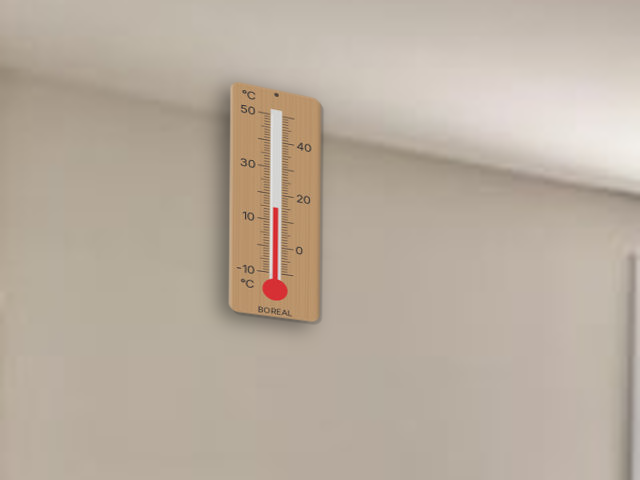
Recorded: value=15 unit=°C
